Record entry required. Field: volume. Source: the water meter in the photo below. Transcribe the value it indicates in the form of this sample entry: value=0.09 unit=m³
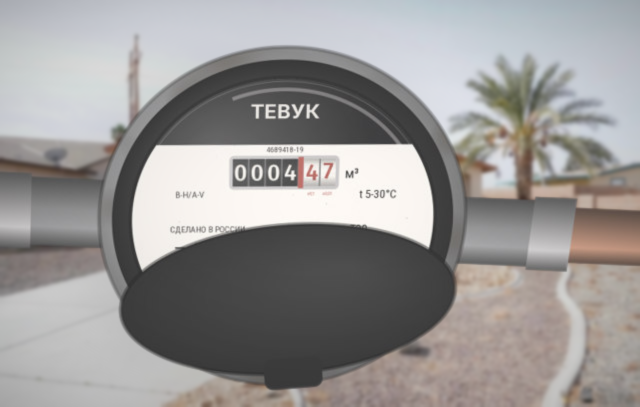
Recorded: value=4.47 unit=m³
